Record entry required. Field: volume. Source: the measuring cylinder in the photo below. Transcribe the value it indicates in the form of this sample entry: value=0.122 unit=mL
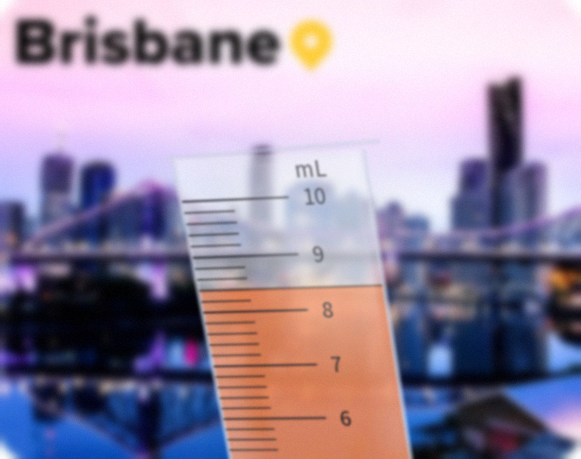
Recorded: value=8.4 unit=mL
